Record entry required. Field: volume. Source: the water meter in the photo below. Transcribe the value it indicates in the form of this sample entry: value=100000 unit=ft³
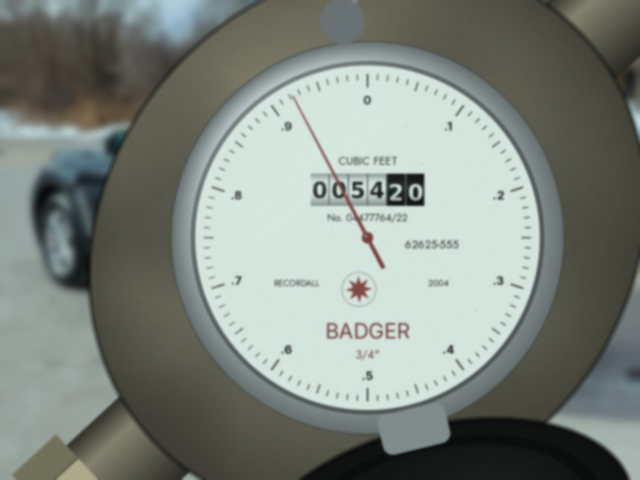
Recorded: value=5419.92 unit=ft³
